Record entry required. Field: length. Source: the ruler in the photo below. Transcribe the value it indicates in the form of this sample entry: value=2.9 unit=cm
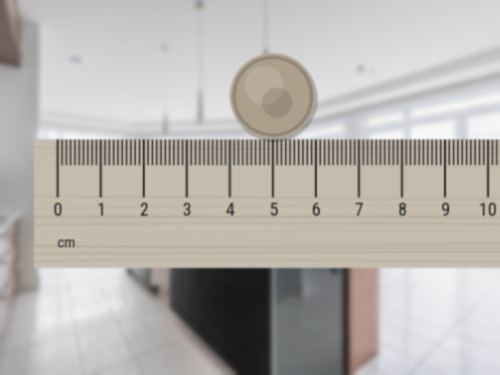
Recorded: value=2 unit=cm
